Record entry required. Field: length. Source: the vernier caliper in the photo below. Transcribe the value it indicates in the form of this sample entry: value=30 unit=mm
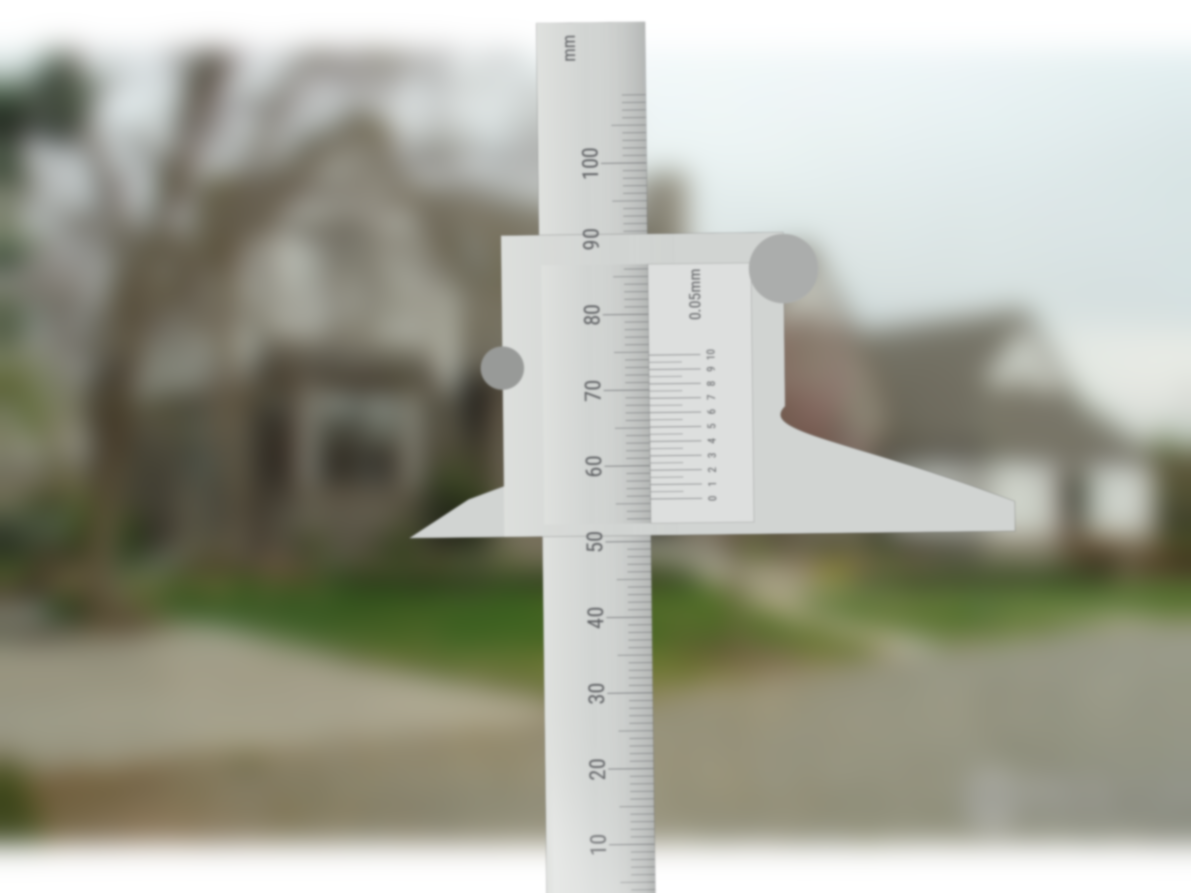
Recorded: value=55.6 unit=mm
